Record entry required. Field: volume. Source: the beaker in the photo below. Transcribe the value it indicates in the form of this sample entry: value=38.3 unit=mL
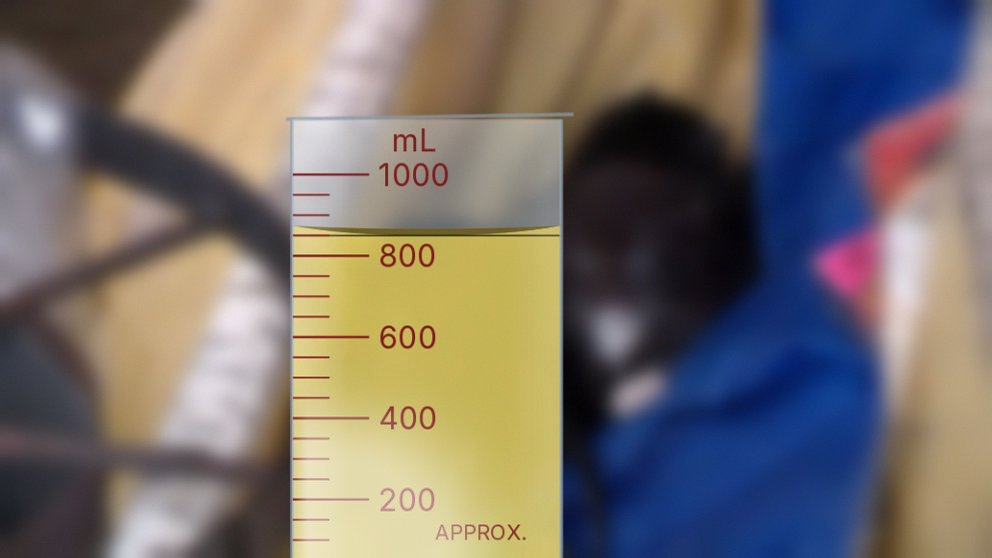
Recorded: value=850 unit=mL
